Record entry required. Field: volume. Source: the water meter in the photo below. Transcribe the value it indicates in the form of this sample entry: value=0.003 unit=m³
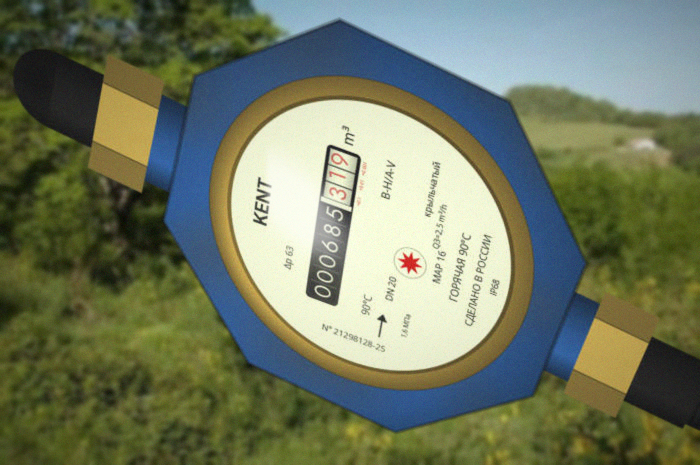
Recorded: value=685.319 unit=m³
